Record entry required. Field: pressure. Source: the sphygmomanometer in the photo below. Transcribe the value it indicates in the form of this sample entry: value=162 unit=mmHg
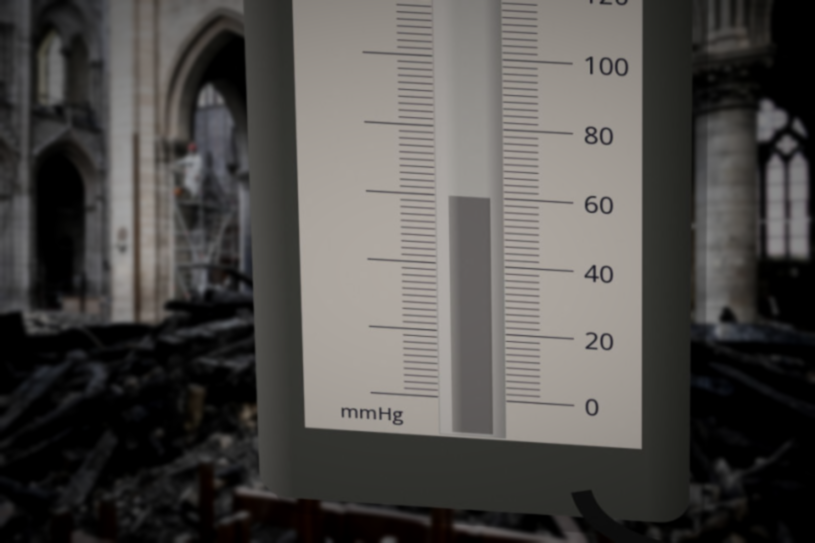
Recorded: value=60 unit=mmHg
